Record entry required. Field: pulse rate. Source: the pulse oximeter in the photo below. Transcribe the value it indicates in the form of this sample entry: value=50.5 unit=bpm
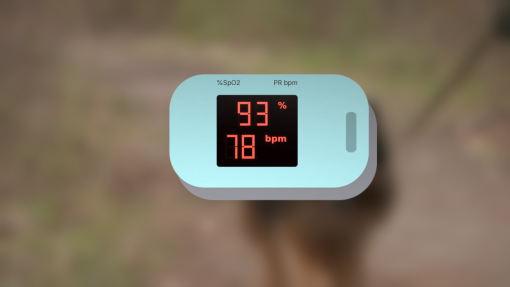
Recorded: value=78 unit=bpm
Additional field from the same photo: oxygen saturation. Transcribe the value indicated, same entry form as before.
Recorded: value=93 unit=%
